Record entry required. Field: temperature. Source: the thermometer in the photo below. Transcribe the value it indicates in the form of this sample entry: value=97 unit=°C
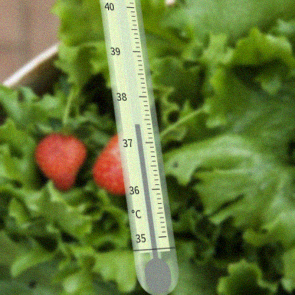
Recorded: value=37.4 unit=°C
